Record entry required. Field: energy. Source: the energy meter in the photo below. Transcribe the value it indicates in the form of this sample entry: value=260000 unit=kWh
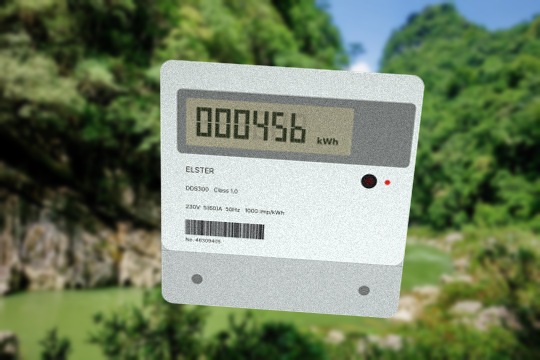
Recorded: value=456 unit=kWh
